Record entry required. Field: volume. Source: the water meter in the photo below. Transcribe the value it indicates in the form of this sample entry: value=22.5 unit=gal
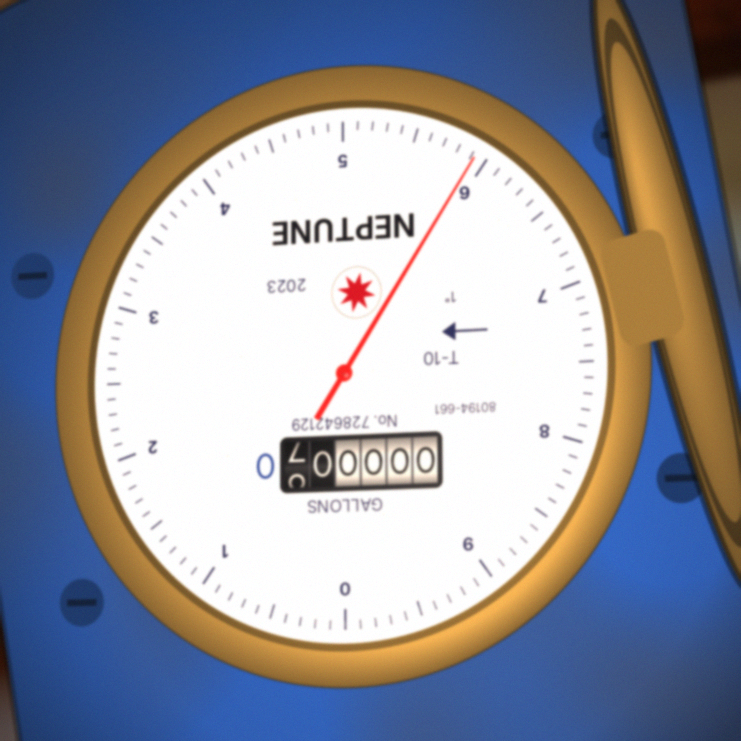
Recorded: value=65.9 unit=gal
